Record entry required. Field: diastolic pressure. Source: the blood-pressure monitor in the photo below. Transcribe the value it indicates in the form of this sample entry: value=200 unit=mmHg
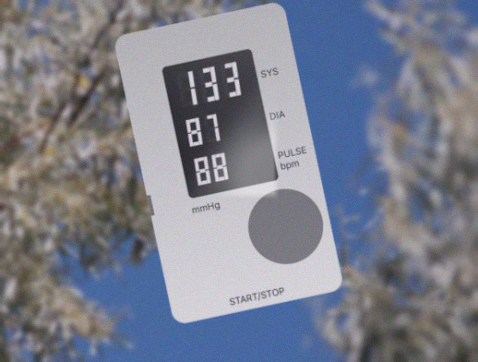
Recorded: value=87 unit=mmHg
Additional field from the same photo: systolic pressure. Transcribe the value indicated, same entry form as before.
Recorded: value=133 unit=mmHg
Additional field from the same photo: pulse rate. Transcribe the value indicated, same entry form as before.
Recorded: value=88 unit=bpm
